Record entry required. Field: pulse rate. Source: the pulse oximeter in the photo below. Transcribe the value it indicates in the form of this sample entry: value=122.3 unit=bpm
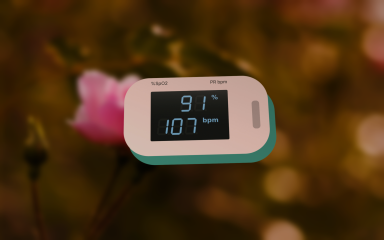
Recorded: value=107 unit=bpm
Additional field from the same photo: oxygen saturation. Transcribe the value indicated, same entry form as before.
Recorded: value=91 unit=%
